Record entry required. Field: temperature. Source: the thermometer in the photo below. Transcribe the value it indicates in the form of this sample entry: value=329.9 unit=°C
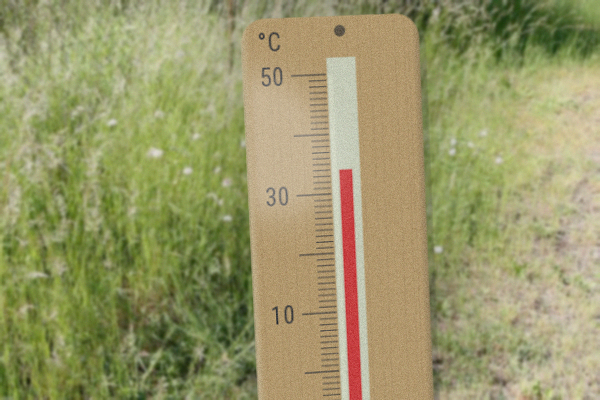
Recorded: value=34 unit=°C
